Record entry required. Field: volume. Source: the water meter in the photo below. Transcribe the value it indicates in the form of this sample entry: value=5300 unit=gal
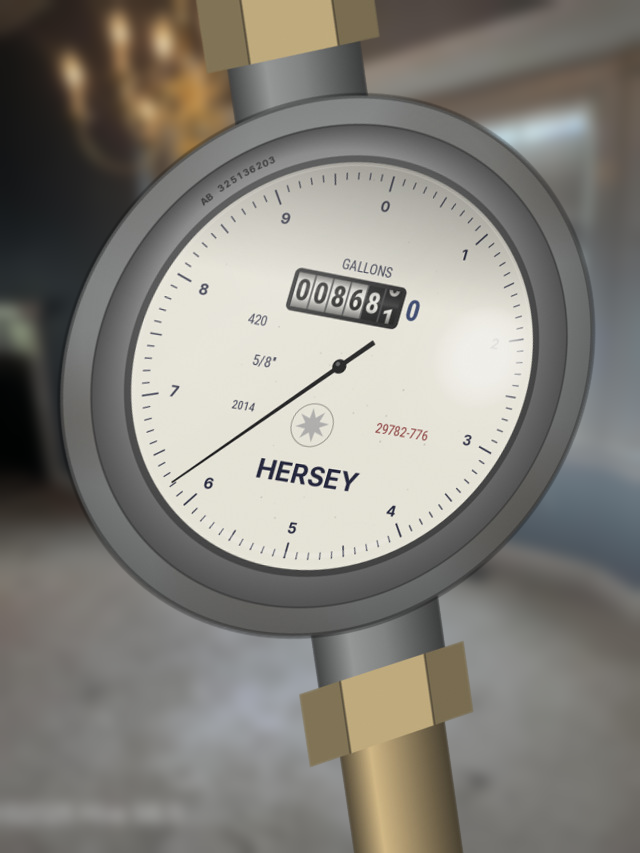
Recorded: value=86806.2 unit=gal
